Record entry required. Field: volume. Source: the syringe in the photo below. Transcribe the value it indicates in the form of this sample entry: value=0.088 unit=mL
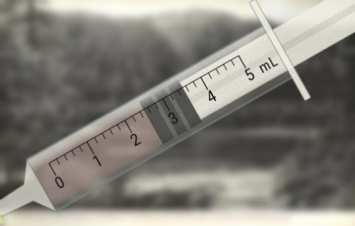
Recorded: value=2.5 unit=mL
